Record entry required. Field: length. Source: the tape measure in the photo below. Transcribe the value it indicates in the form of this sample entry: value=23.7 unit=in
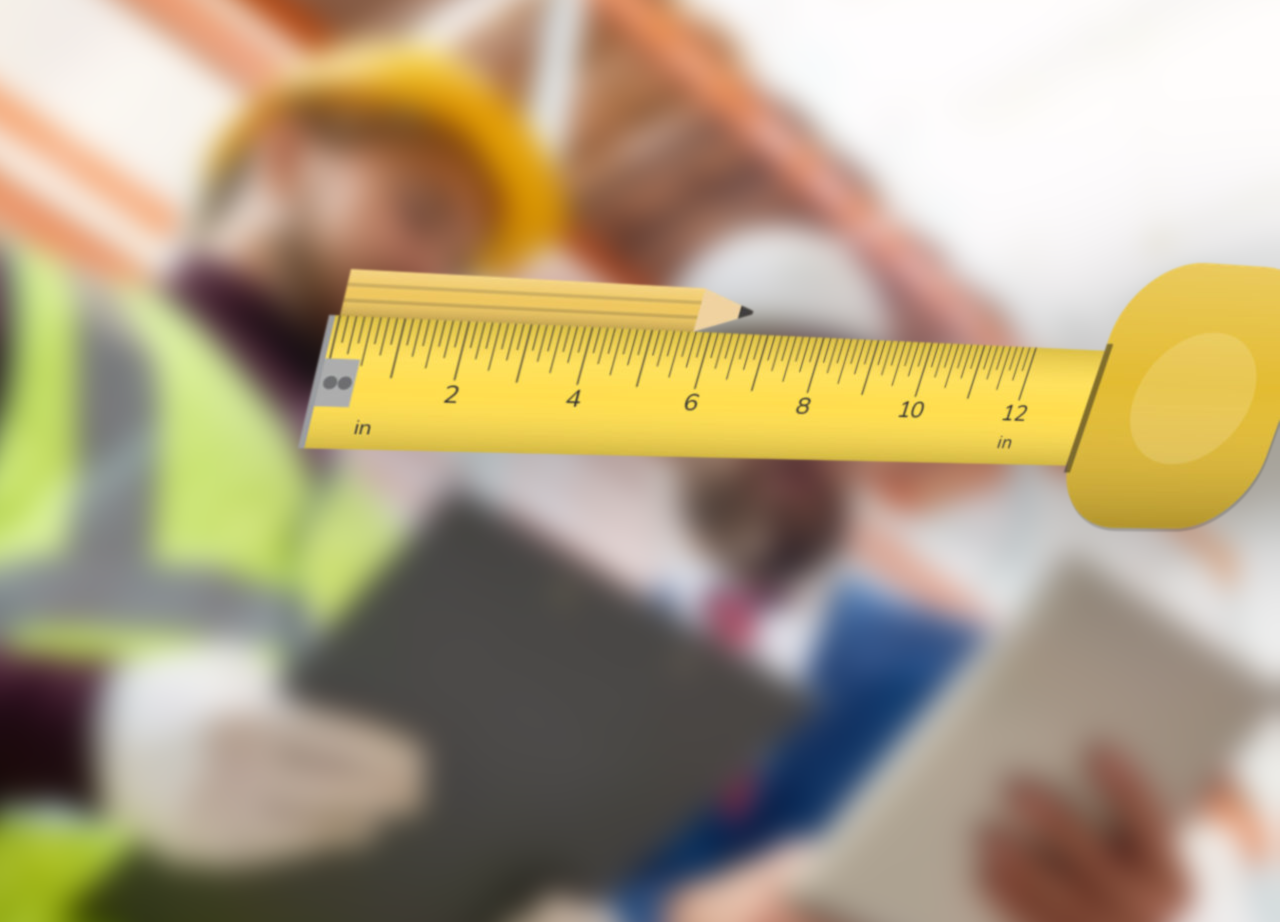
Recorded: value=6.625 unit=in
